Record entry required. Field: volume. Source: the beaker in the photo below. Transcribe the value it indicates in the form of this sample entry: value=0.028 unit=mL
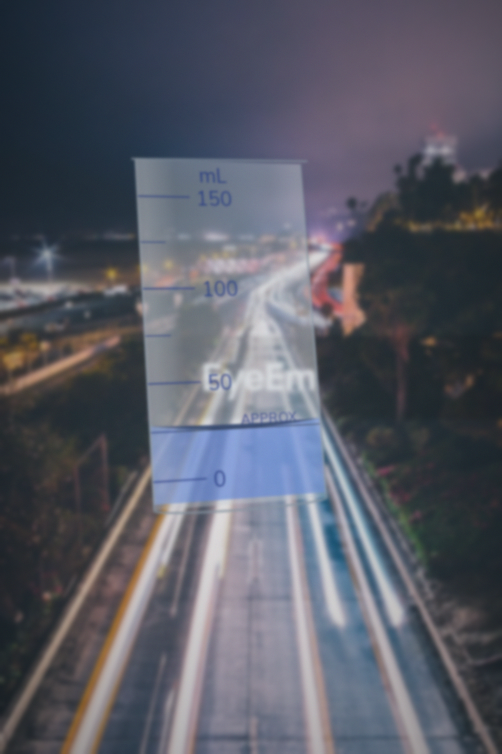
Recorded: value=25 unit=mL
